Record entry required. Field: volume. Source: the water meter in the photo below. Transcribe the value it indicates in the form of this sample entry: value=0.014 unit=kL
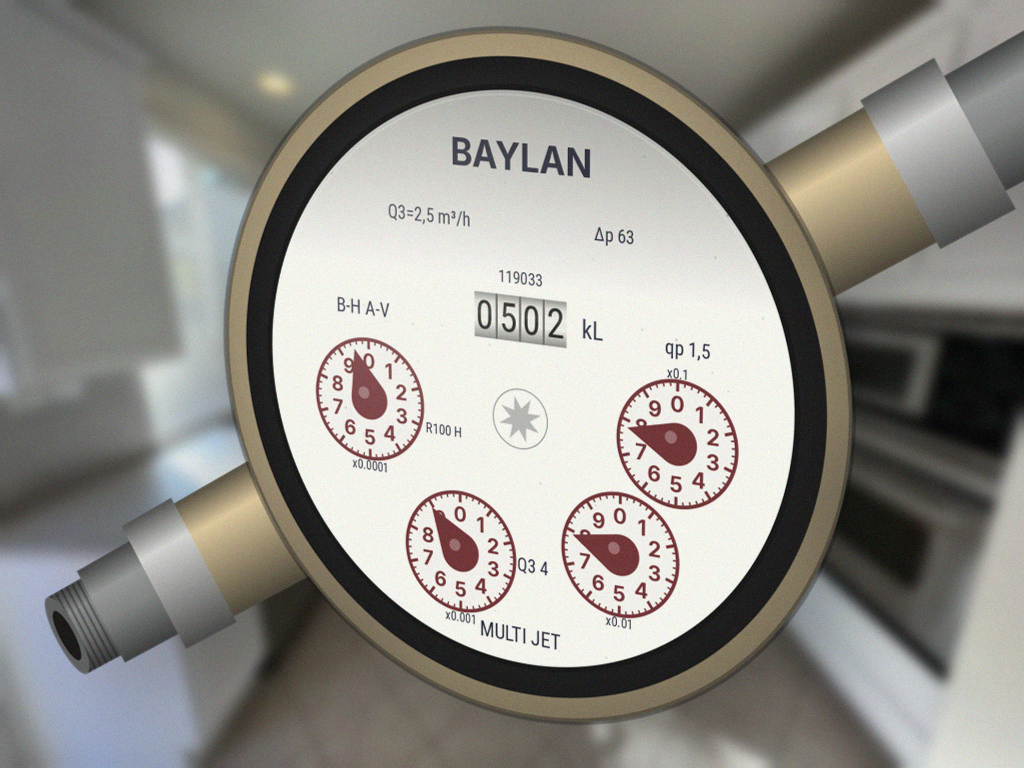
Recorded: value=502.7789 unit=kL
